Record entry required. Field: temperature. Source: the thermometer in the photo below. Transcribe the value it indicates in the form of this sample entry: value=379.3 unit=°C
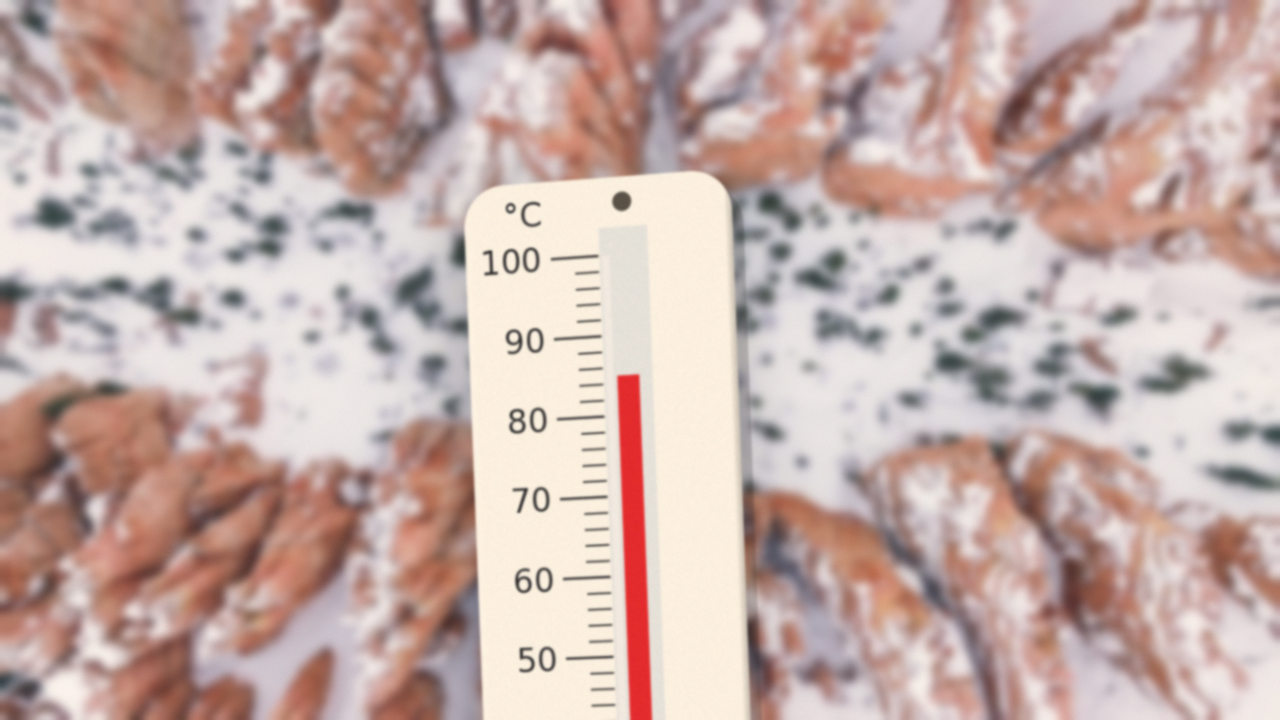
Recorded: value=85 unit=°C
